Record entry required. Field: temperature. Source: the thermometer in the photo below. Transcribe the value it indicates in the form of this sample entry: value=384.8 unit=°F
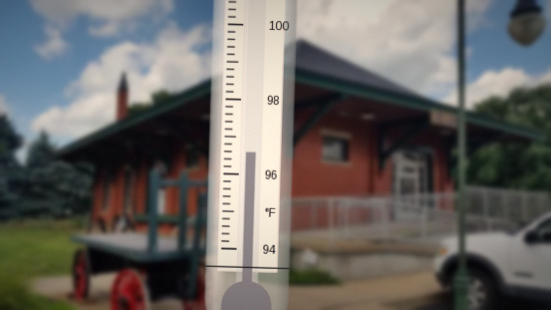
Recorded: value=96.6 unit=°F
